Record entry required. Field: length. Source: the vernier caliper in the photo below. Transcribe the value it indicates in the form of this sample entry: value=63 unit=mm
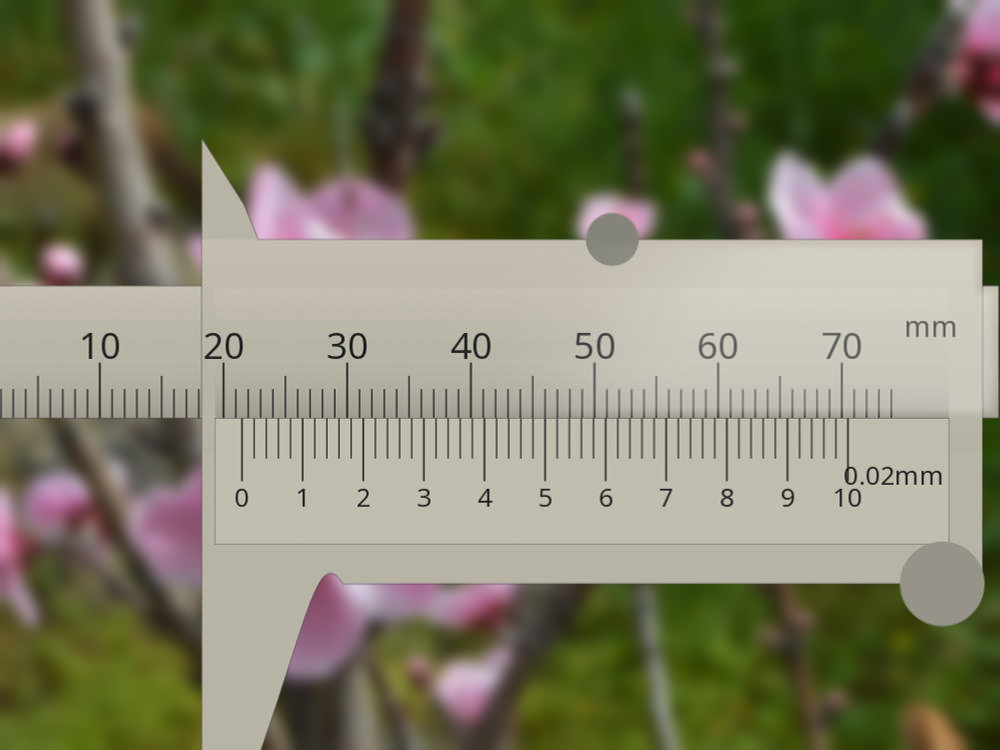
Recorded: value=21.5 unit=mm
